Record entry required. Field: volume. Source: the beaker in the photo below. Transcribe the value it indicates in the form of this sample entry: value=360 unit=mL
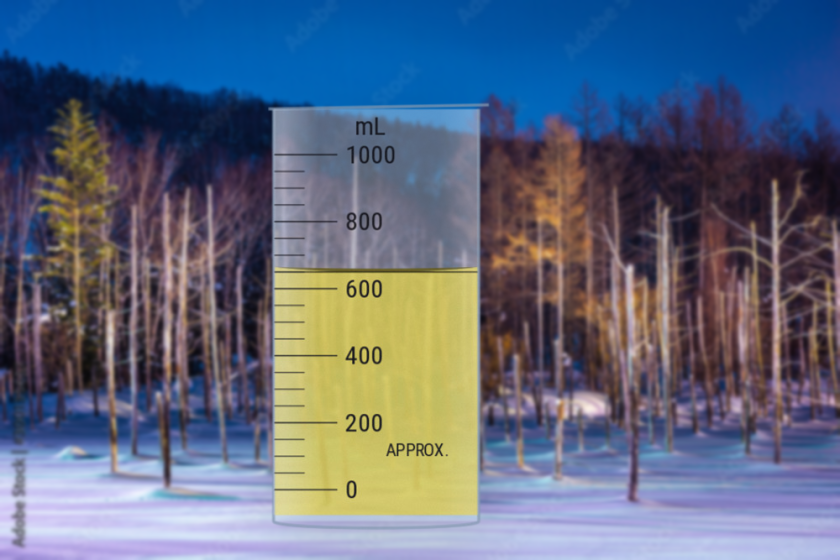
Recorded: value=650 unit=mL
